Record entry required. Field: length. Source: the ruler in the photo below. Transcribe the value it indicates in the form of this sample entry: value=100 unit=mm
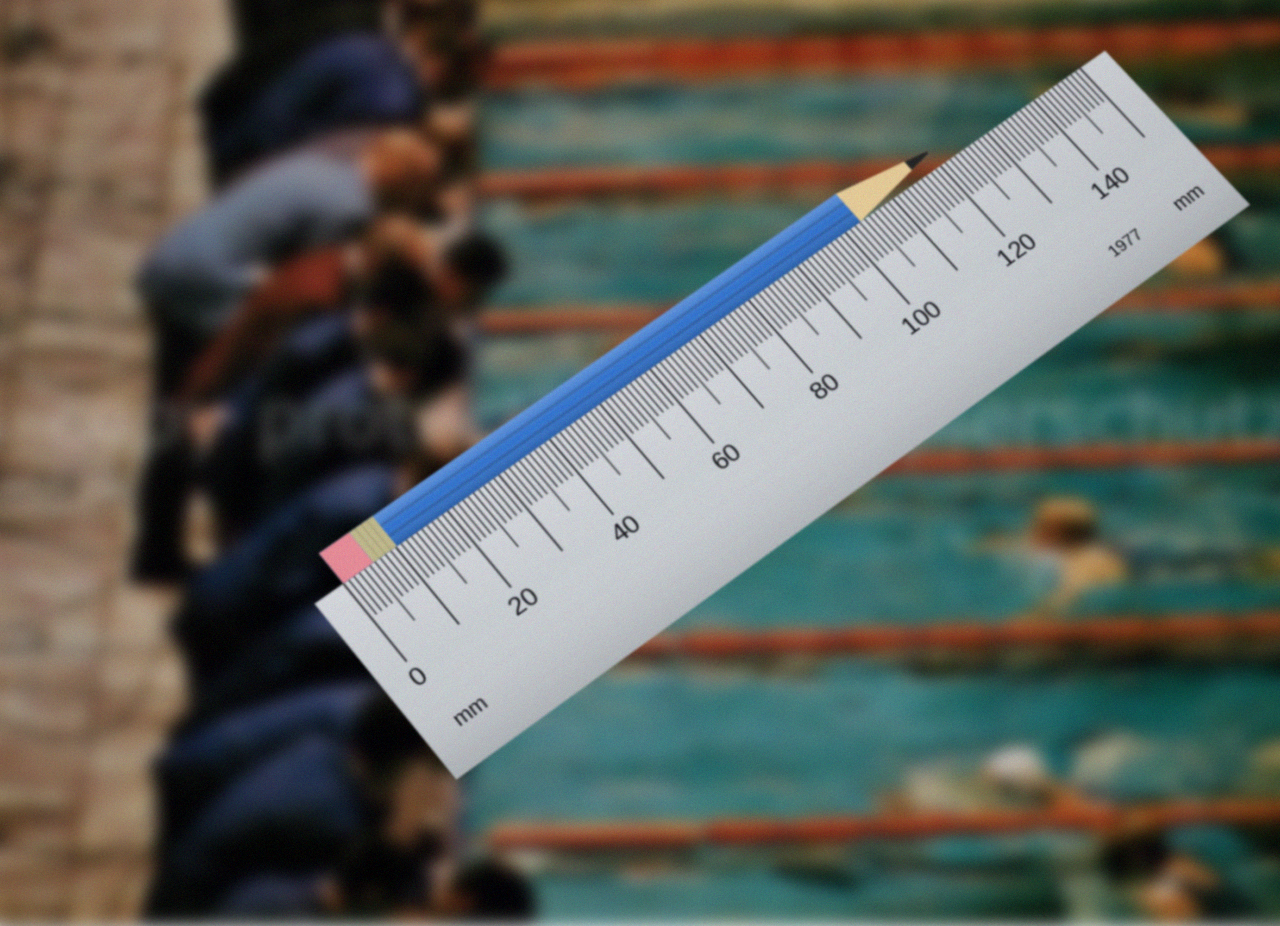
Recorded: value=120 unit=mm
